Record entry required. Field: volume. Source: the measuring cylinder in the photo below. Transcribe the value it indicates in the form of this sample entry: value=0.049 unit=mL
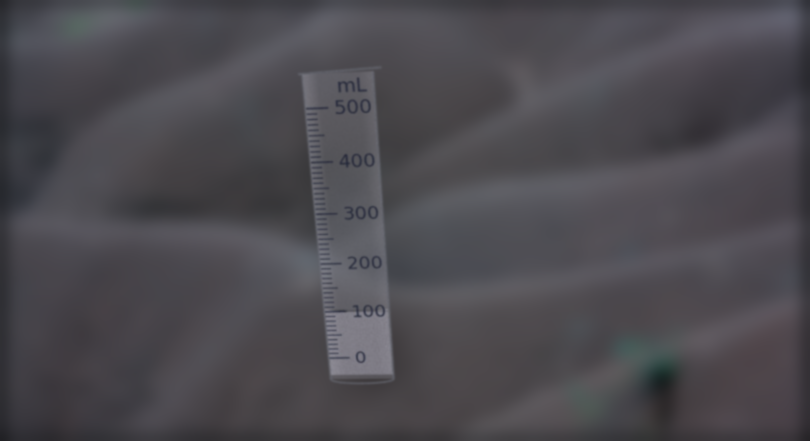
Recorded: value=100 unit=mL
